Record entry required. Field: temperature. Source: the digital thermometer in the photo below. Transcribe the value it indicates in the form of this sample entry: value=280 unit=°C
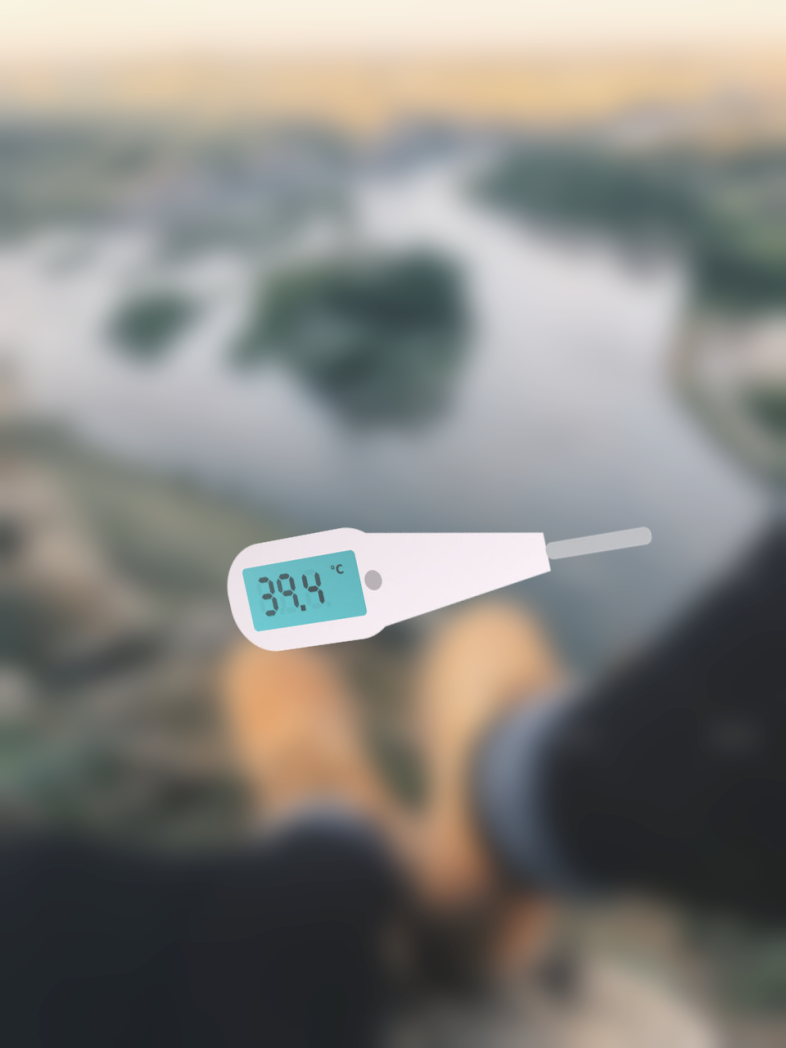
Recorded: value=39.4 unit=°C
